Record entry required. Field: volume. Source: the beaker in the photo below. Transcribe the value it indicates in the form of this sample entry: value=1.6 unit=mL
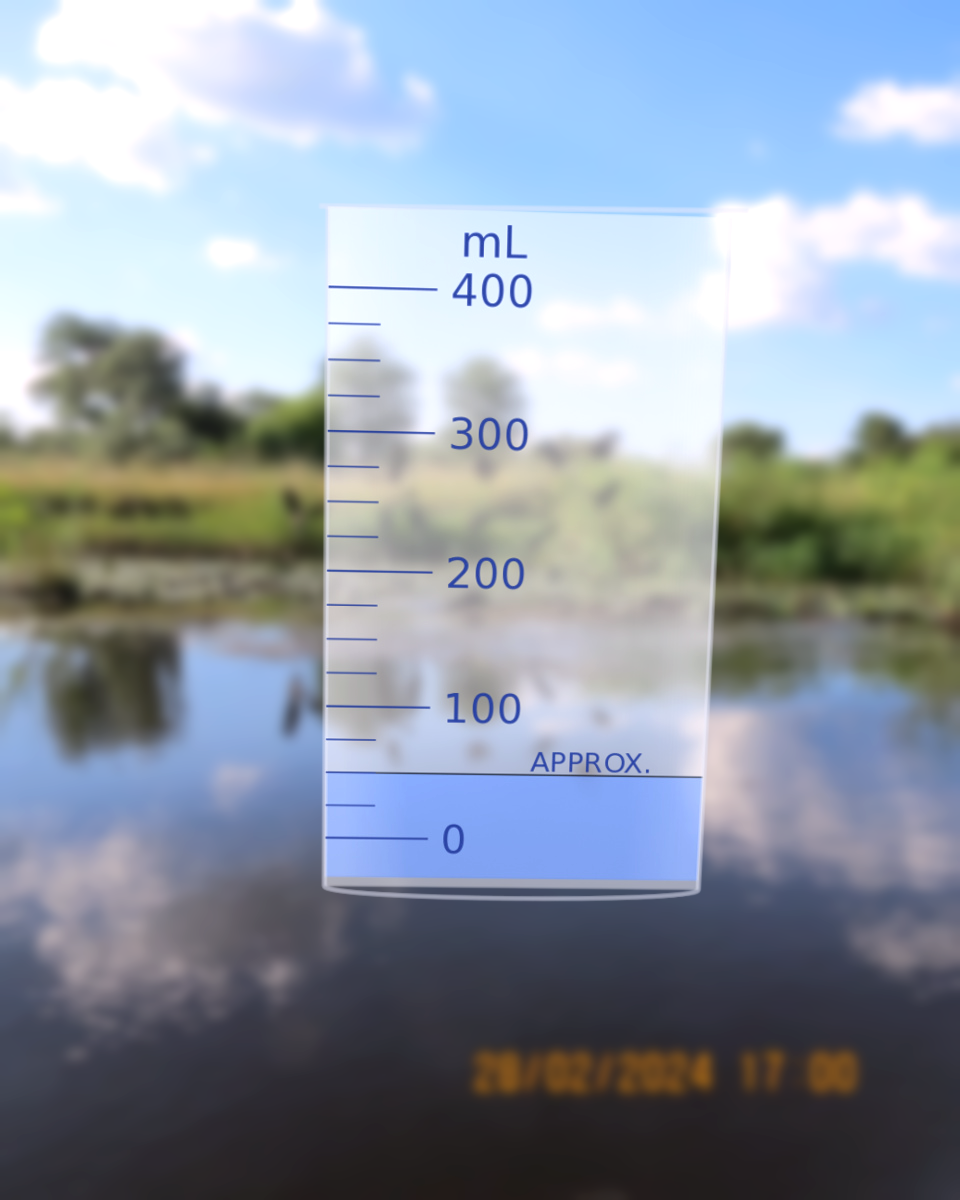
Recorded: value=50 unit=mL
